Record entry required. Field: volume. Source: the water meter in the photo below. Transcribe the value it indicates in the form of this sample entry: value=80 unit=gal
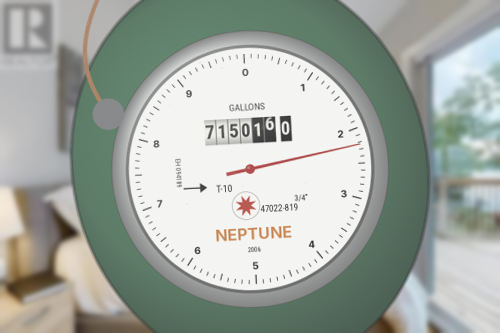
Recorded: value=7150162.2 unit=gal
